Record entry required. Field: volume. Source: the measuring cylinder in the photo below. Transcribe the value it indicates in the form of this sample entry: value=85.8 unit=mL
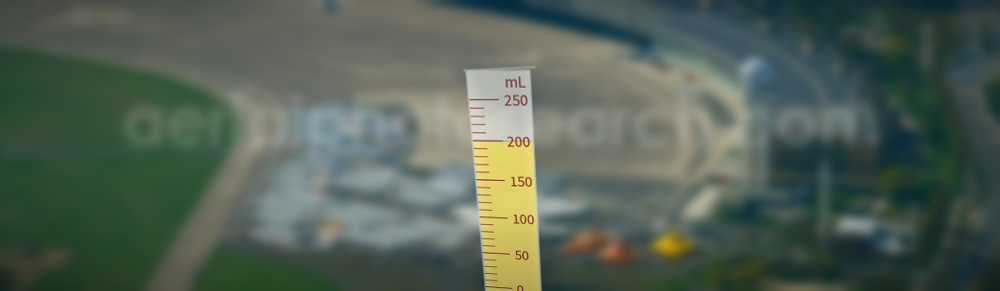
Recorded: value=200 unit=mL
